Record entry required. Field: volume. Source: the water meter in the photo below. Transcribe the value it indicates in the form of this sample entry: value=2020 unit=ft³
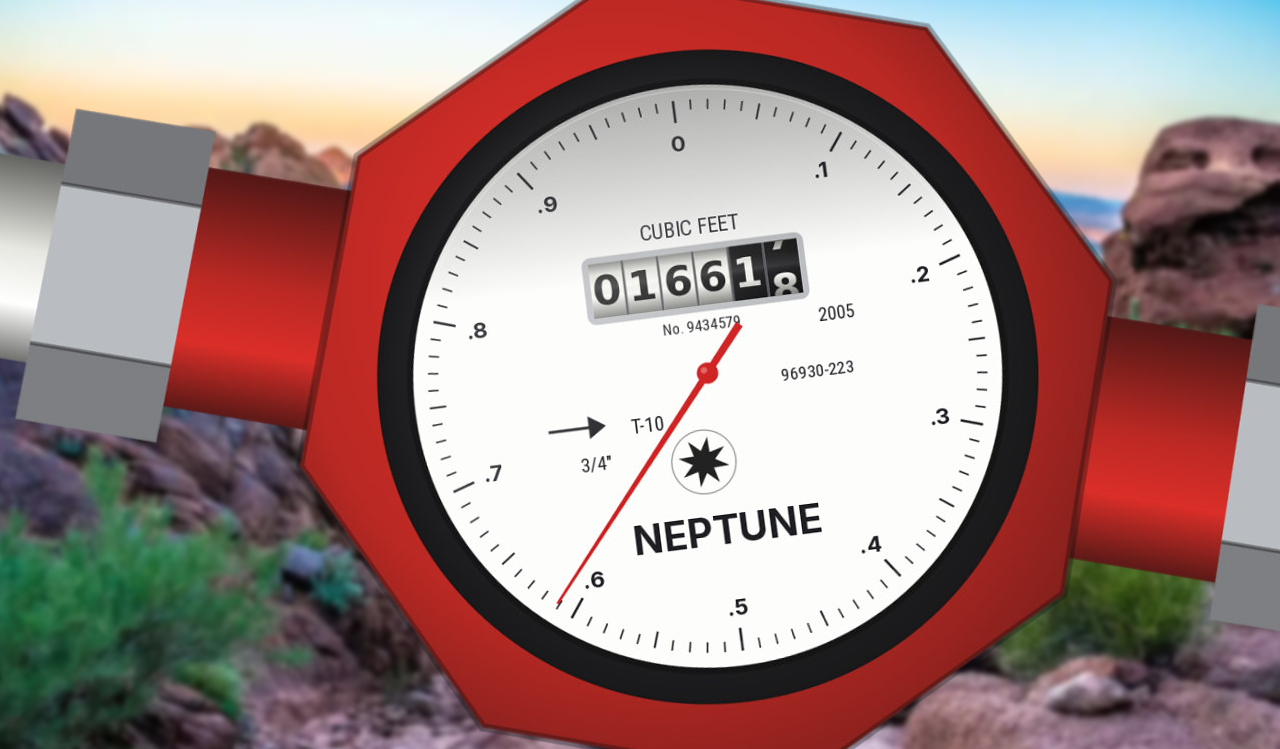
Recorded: value=16617.61 unit=ft³
